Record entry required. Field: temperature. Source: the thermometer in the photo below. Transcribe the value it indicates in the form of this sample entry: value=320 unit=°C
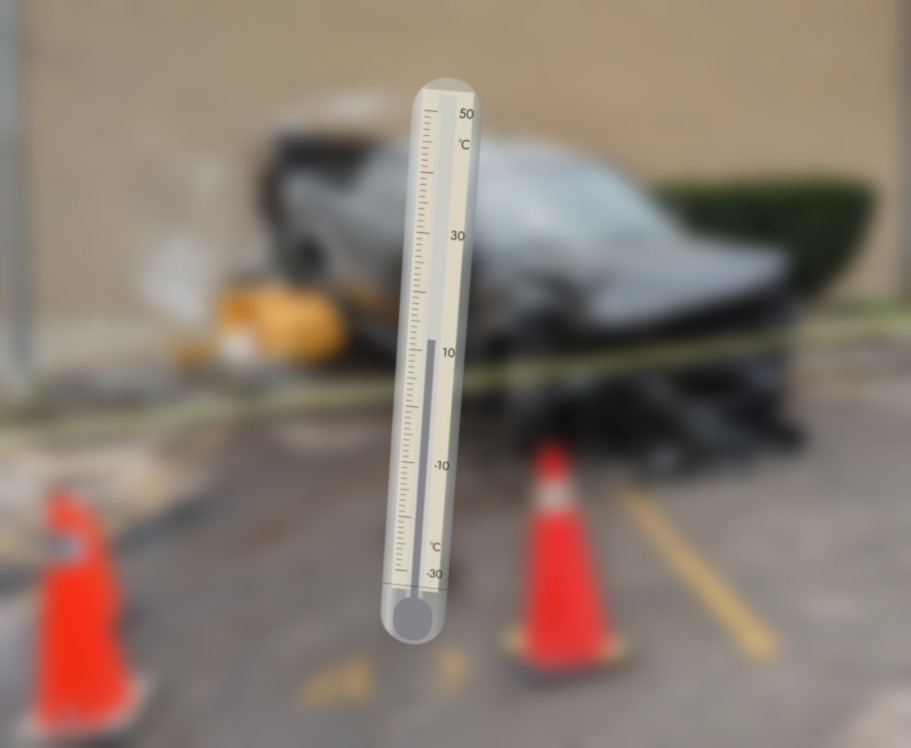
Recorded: value=12 unit=°C
